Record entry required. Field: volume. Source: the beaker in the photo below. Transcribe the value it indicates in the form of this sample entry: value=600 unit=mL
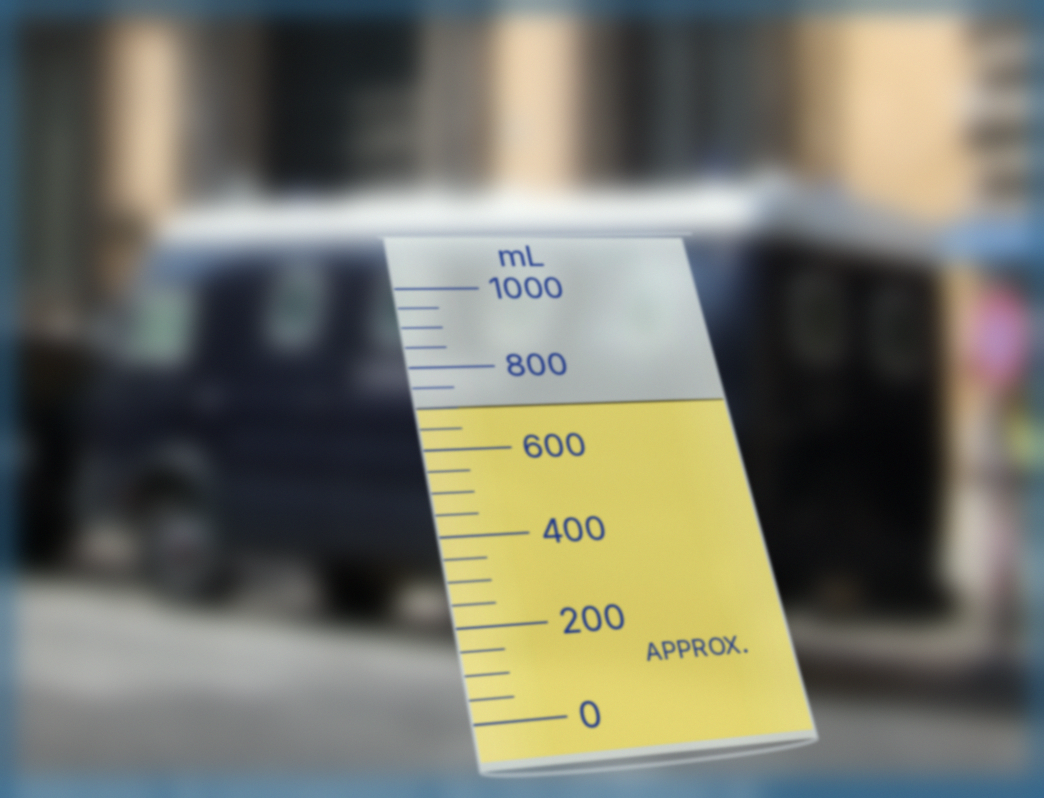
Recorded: value=700 unit=mL
